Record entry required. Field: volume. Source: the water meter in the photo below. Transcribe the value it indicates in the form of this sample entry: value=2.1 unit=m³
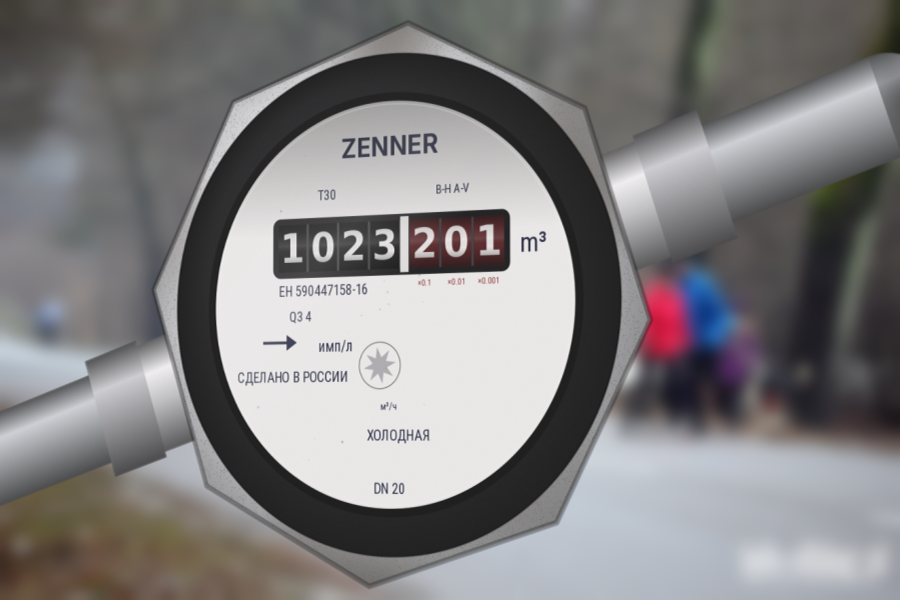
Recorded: value=1023.201 unit=m³
